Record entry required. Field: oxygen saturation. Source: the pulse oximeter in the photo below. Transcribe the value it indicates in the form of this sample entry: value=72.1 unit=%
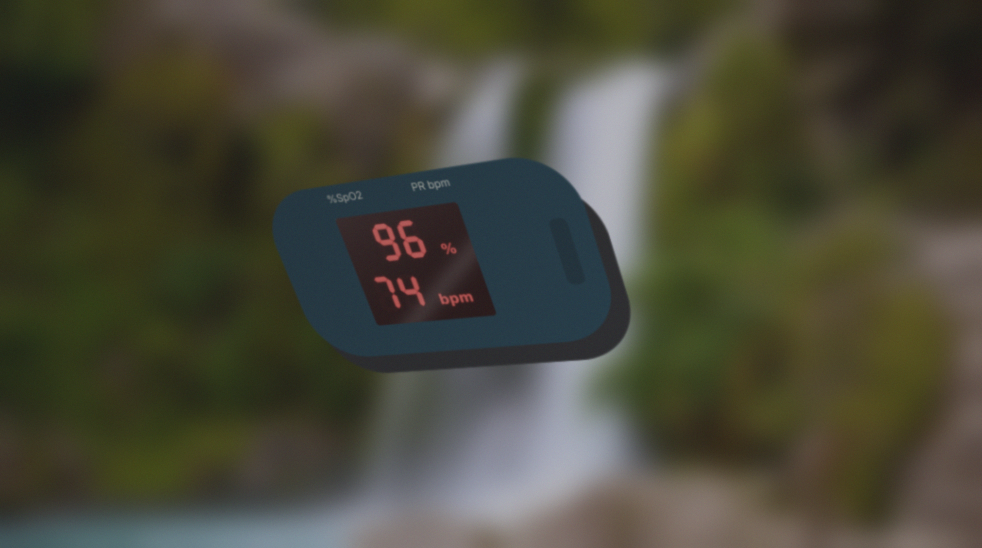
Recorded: value=96 unit=%
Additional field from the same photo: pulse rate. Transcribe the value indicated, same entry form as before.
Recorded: value=74 unit=bpm
